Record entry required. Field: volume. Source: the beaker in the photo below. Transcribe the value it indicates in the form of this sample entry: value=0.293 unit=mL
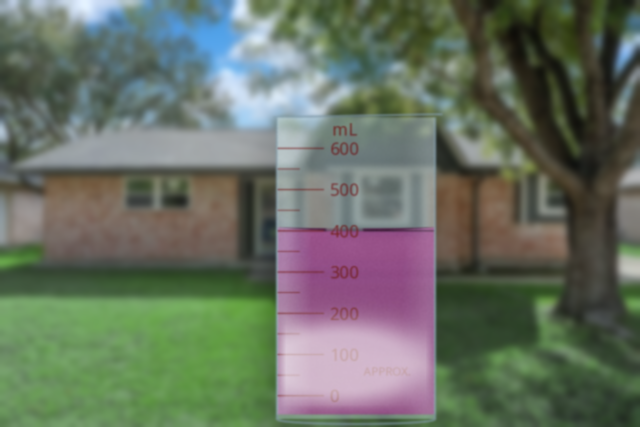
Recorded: value=400 unit=mL
